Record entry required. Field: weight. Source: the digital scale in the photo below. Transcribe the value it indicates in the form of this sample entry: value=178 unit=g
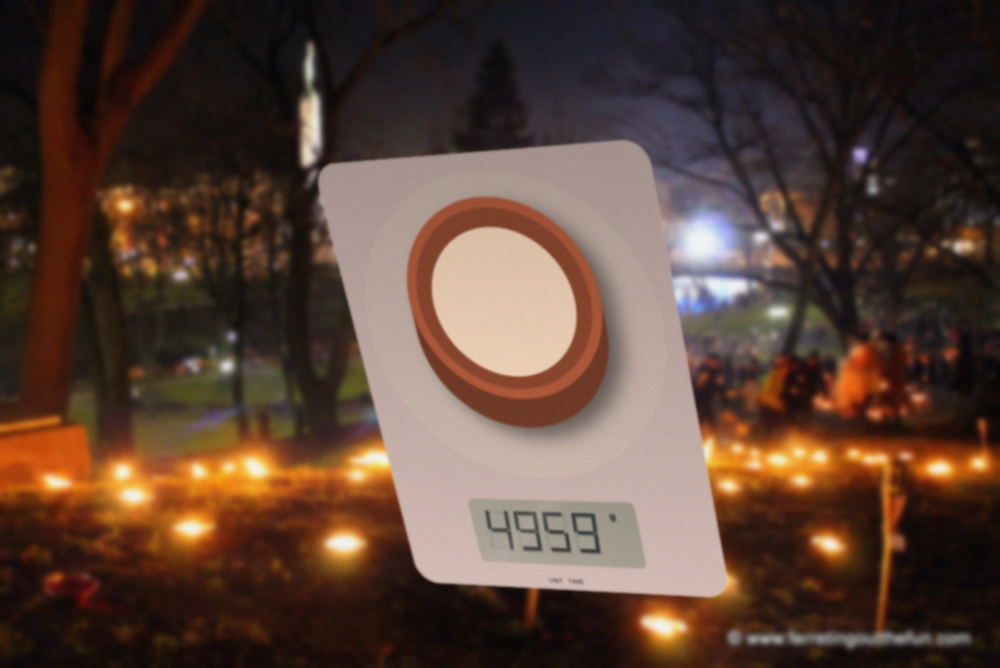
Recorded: value=4959 unit=g
